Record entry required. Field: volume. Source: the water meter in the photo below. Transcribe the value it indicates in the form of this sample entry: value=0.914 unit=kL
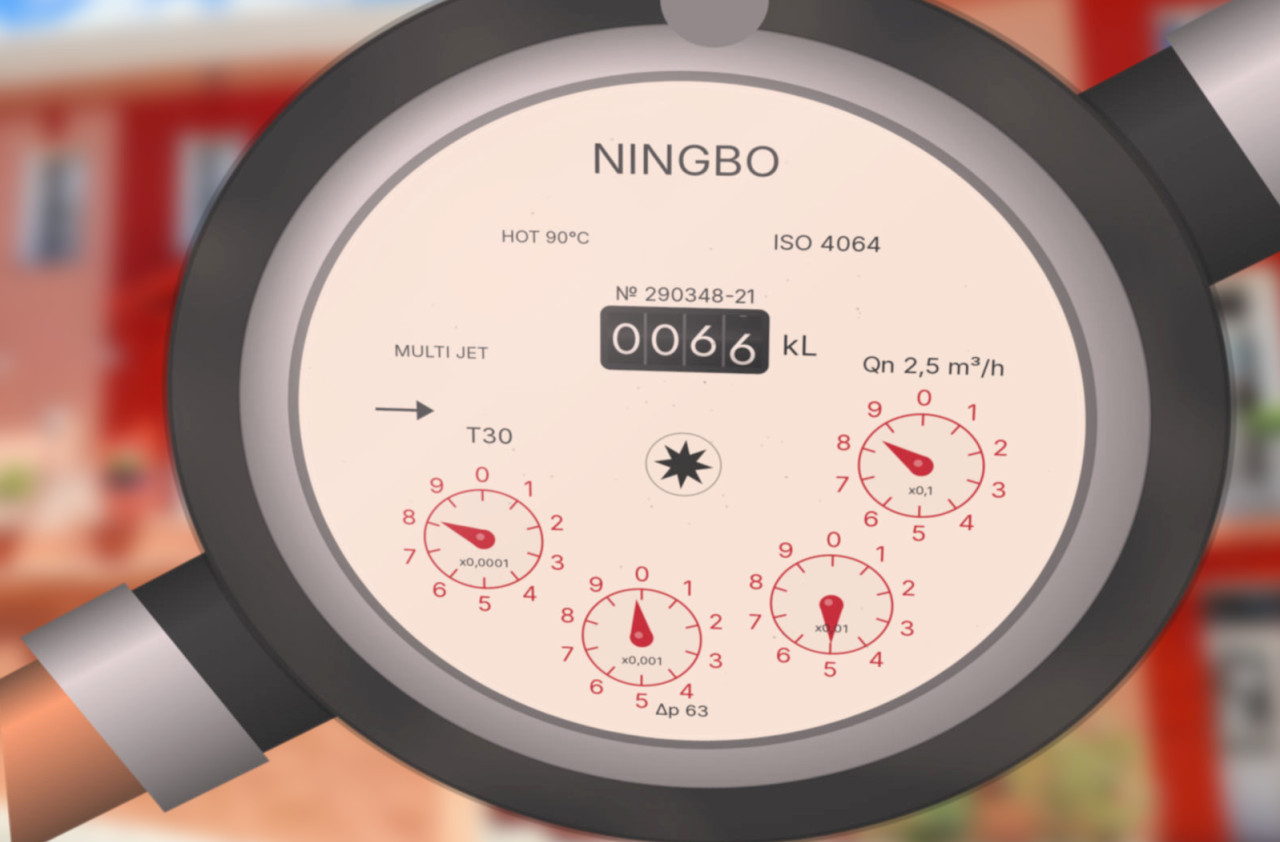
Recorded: value=65.8498 unit=kL
